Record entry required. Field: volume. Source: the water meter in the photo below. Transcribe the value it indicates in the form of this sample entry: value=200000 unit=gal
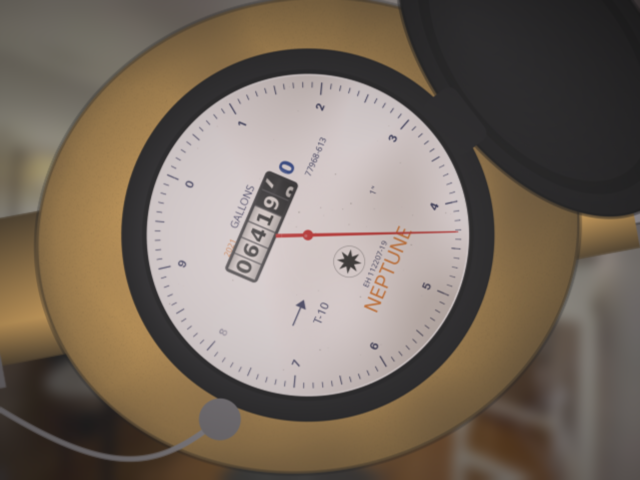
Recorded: value=641974.3 unit=gal
